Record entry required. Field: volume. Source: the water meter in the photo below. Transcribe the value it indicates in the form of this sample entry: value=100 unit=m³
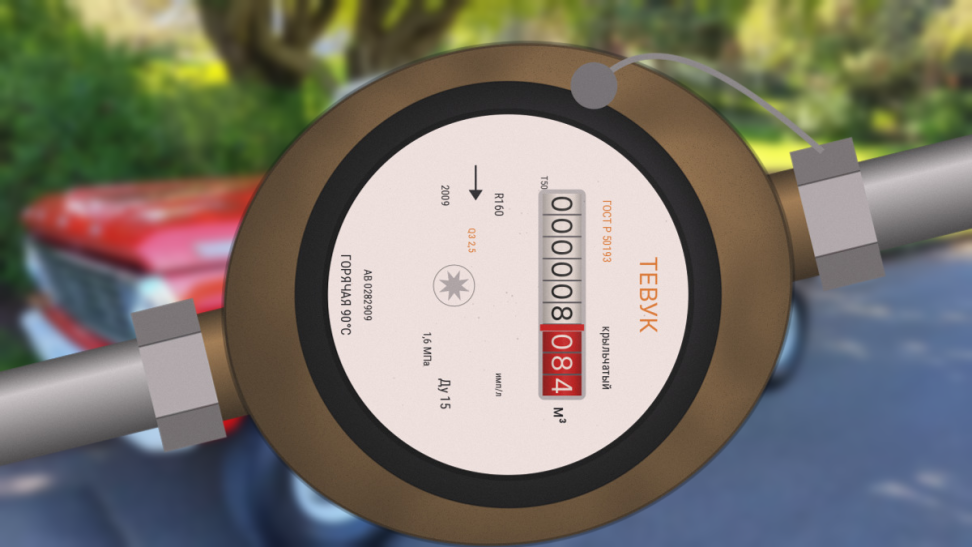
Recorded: value=8.084 unit=m³
